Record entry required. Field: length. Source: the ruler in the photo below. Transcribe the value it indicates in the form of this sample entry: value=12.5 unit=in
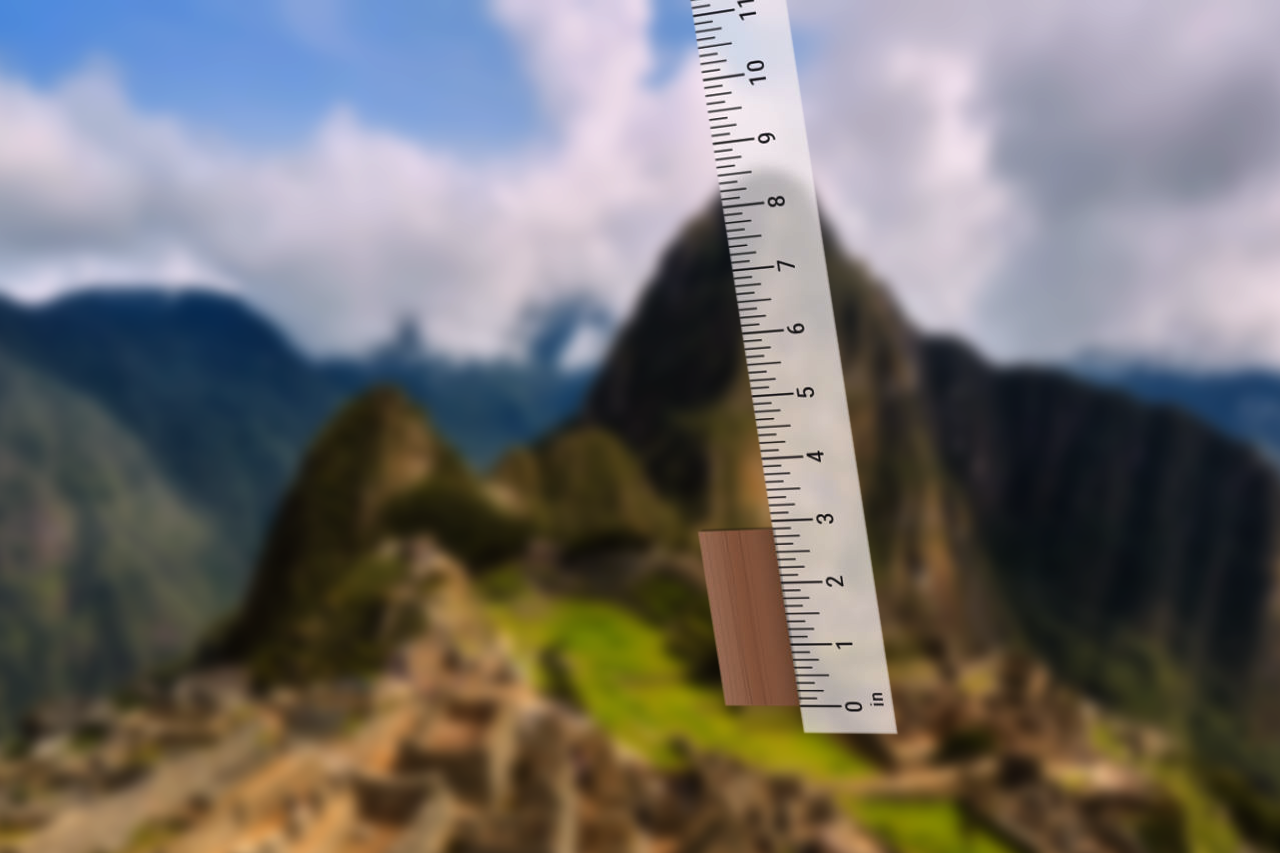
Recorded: value=2.875 unit=in
